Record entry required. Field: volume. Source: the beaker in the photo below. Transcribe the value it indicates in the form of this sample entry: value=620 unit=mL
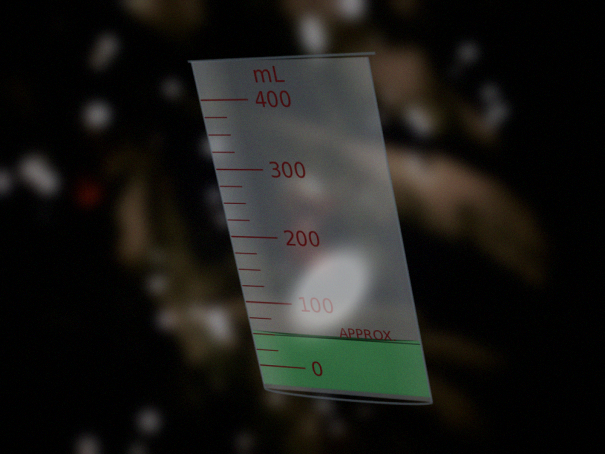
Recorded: value=50 unit=mL
